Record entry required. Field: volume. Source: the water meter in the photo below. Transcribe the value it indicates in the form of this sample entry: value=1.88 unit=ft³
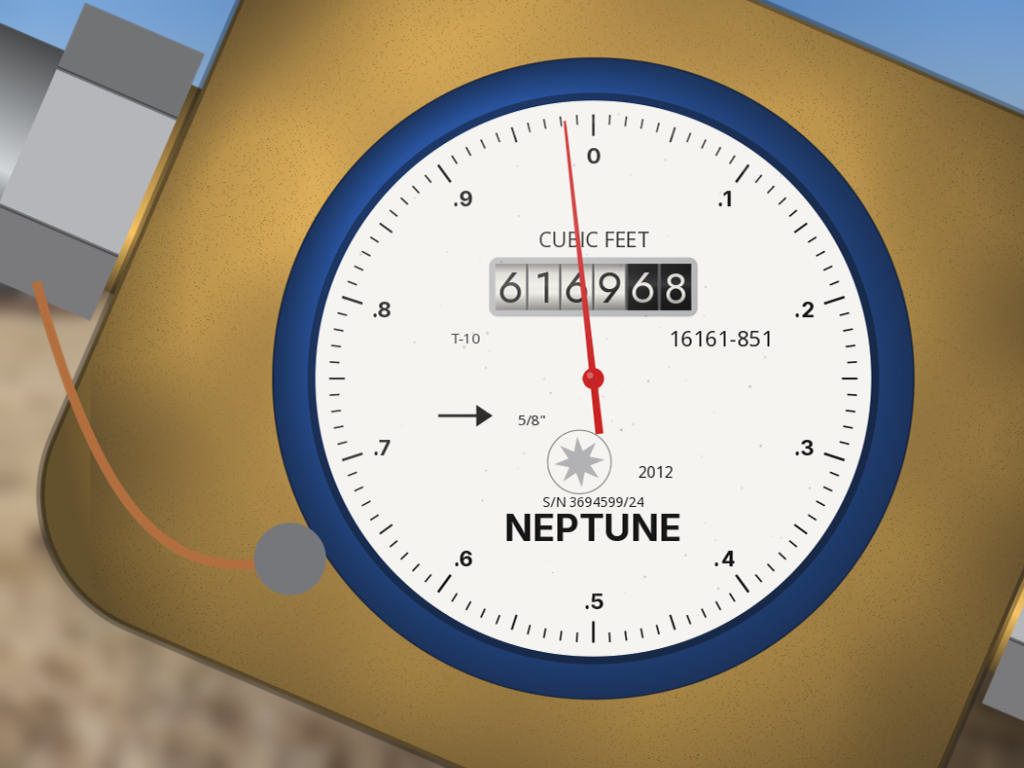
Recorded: value=616967.98 unit=ft³
